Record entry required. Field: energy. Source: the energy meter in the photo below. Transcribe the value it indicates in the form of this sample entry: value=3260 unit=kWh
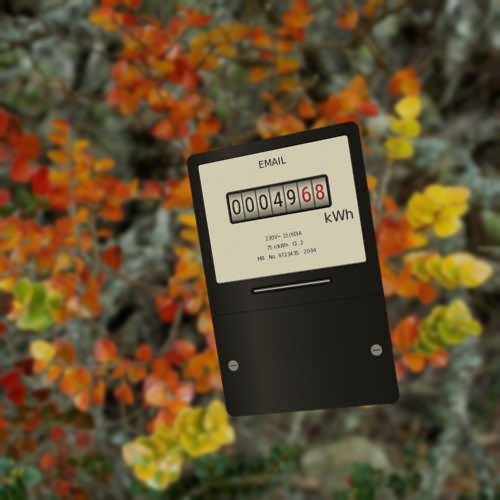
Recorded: value=49.68 unit=kWh
